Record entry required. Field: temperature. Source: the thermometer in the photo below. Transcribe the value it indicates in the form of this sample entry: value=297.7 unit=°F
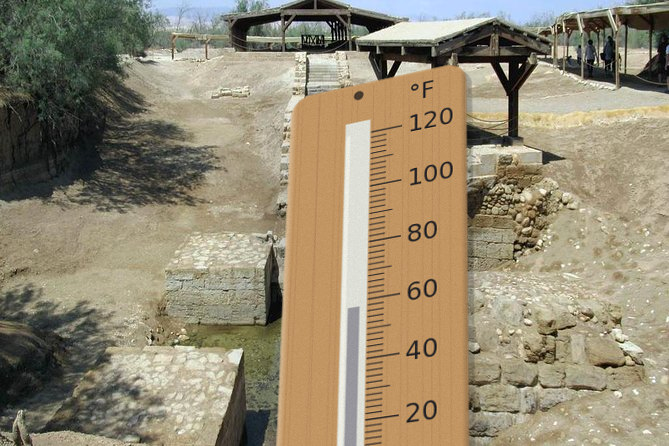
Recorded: value=58 unit=°F
